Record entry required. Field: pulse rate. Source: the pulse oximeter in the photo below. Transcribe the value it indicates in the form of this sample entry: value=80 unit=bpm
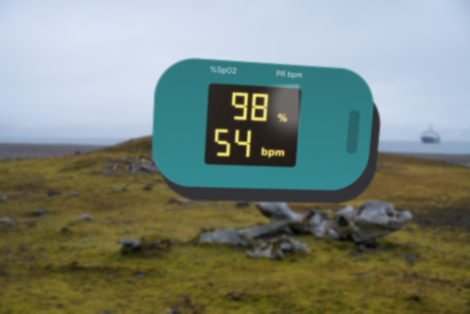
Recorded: value=54 unit=bpm
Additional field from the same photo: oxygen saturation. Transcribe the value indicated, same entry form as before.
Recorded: value=98 unit=%
